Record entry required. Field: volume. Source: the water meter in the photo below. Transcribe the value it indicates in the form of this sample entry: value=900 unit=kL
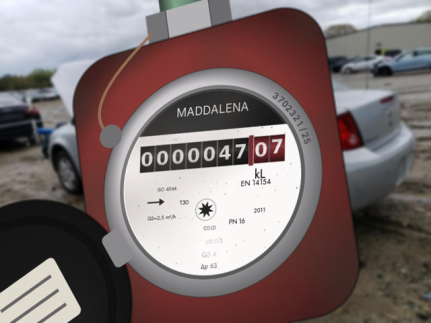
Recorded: value=47.07 unit=kL
